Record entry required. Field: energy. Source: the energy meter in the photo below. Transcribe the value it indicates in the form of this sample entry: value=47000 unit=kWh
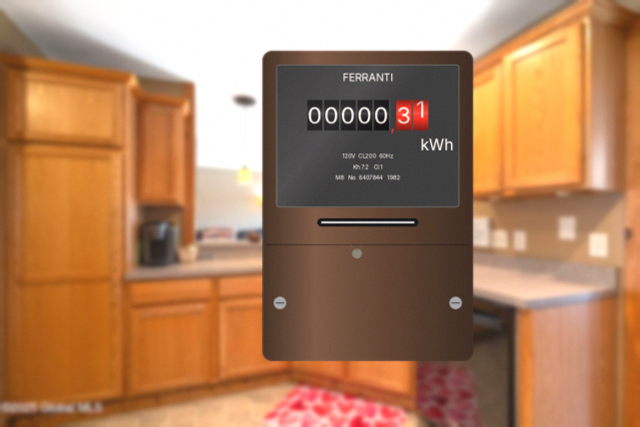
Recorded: value=0.31 unit=kWh
